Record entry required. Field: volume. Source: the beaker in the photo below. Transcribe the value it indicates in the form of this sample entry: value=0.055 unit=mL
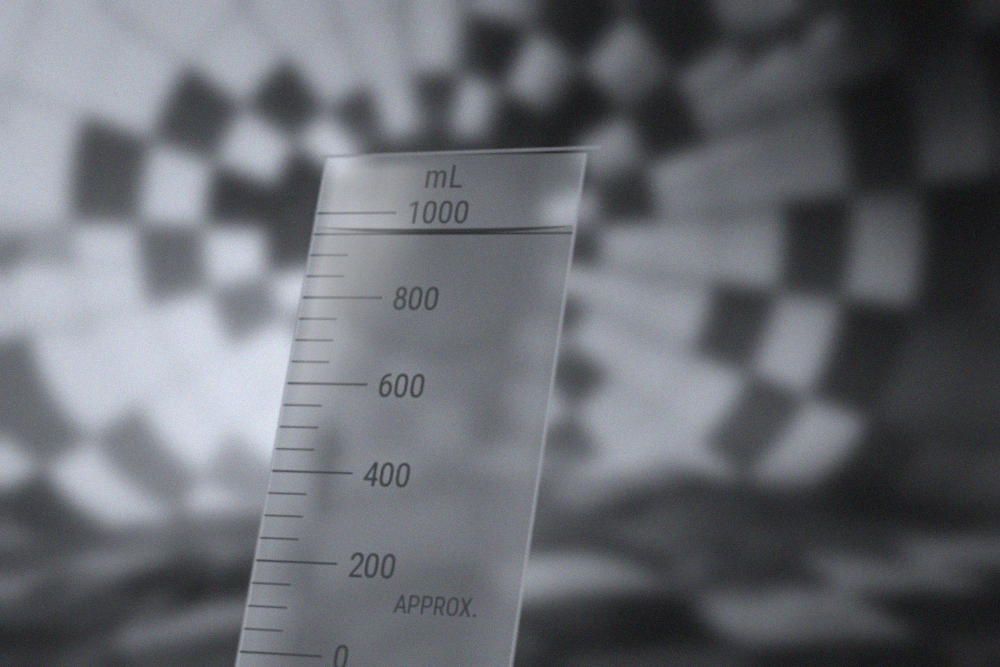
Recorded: value=950 unit=mL
